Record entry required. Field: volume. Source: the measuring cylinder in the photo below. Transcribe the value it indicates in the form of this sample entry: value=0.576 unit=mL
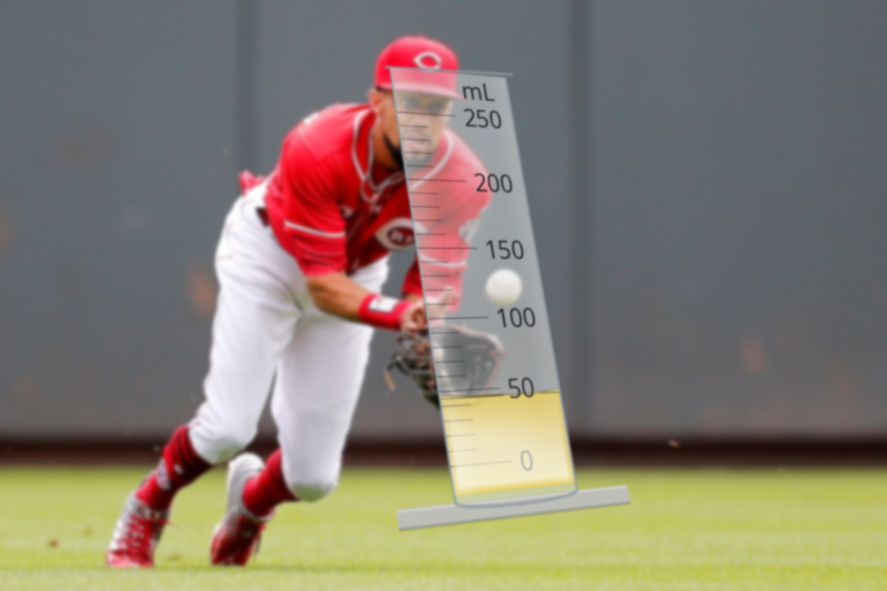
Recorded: value=45 unit=mL
